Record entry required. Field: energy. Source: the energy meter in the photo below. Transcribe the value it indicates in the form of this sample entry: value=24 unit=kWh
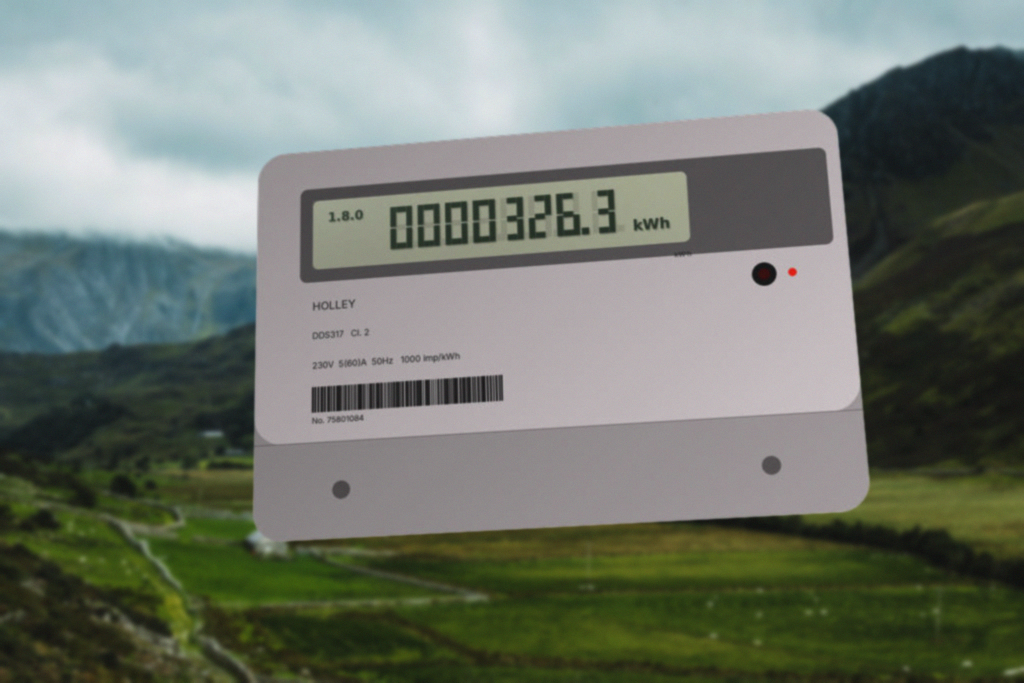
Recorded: value=326.3 unit=kWh
